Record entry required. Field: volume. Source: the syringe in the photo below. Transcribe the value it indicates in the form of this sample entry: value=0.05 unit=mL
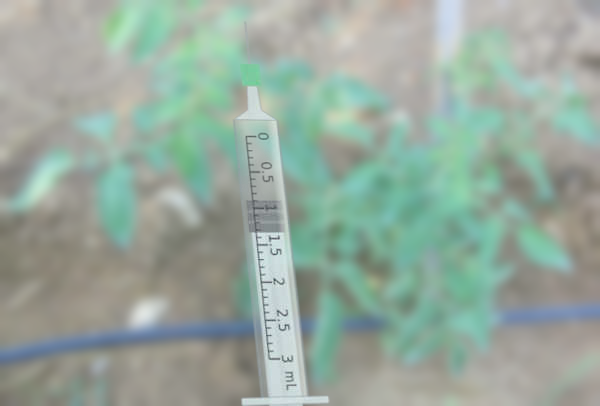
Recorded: value=0.9 unit=mL
